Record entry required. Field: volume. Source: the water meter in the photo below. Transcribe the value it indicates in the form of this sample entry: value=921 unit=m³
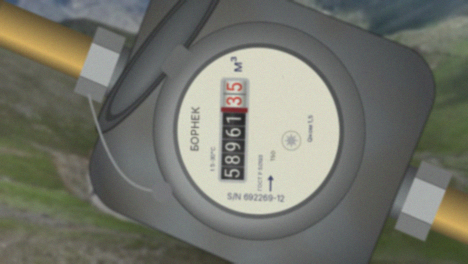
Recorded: value=58961.35 unit=m³
